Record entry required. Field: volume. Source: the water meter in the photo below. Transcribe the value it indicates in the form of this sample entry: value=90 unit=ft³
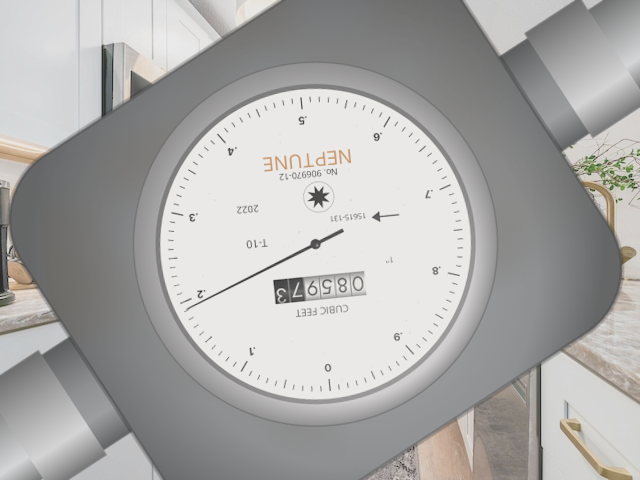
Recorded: value=85973.19 unit=ft³
